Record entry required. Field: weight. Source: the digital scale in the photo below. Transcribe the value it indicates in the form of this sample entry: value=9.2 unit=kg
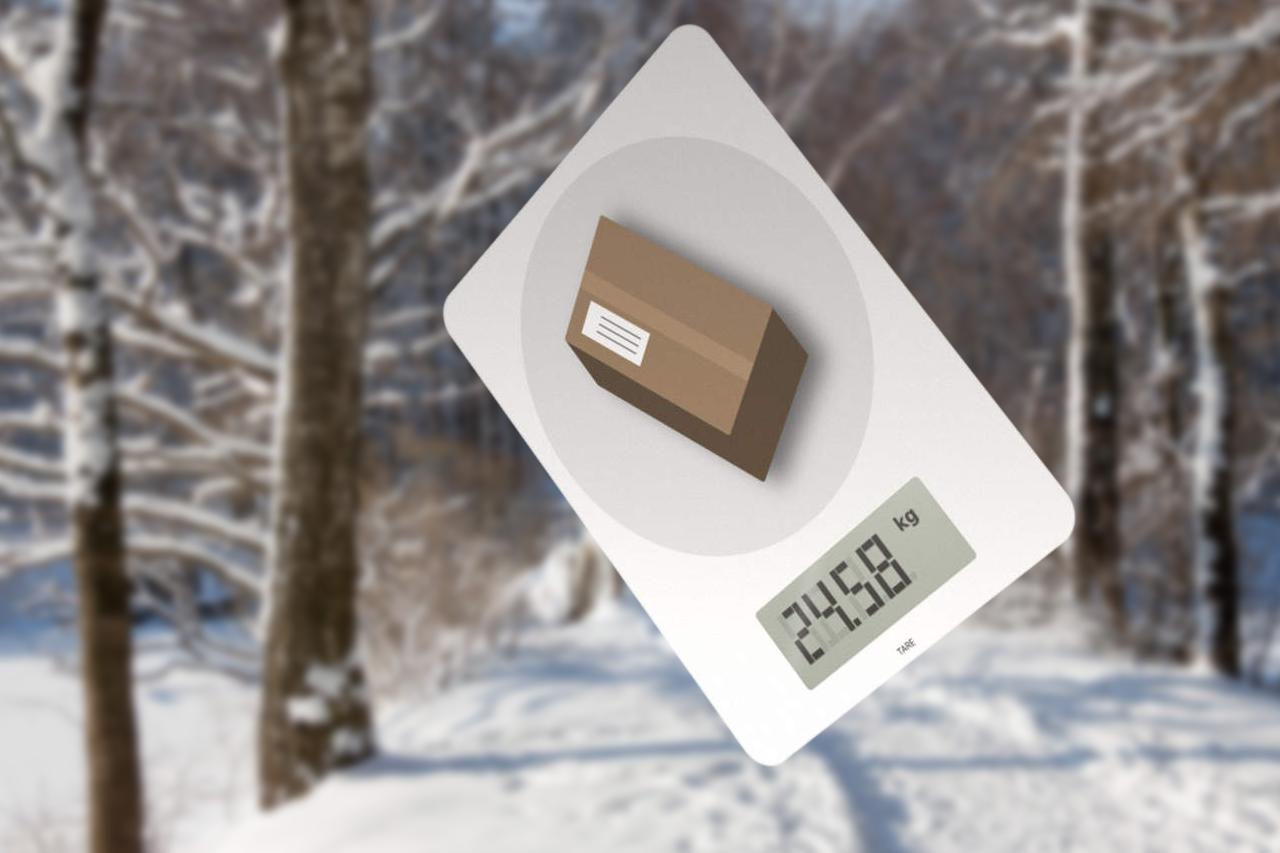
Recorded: value=24.58 unit=kg
